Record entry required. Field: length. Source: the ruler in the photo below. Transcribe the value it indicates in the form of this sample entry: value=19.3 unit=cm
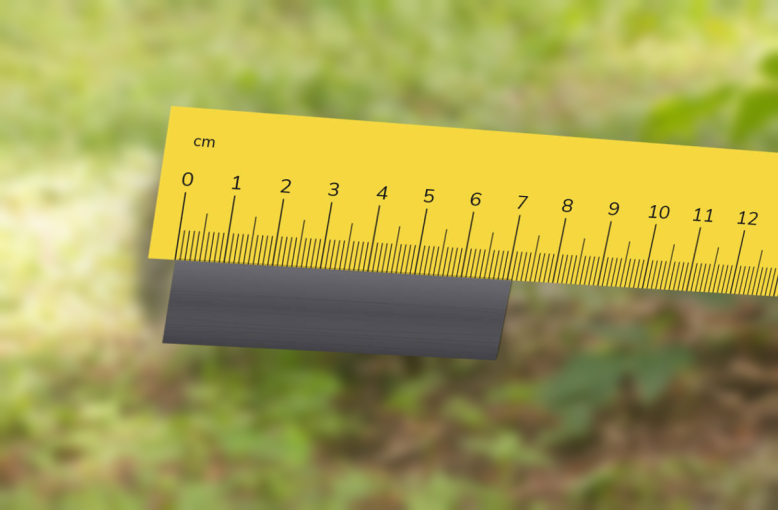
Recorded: value=7.1 unit=cm
